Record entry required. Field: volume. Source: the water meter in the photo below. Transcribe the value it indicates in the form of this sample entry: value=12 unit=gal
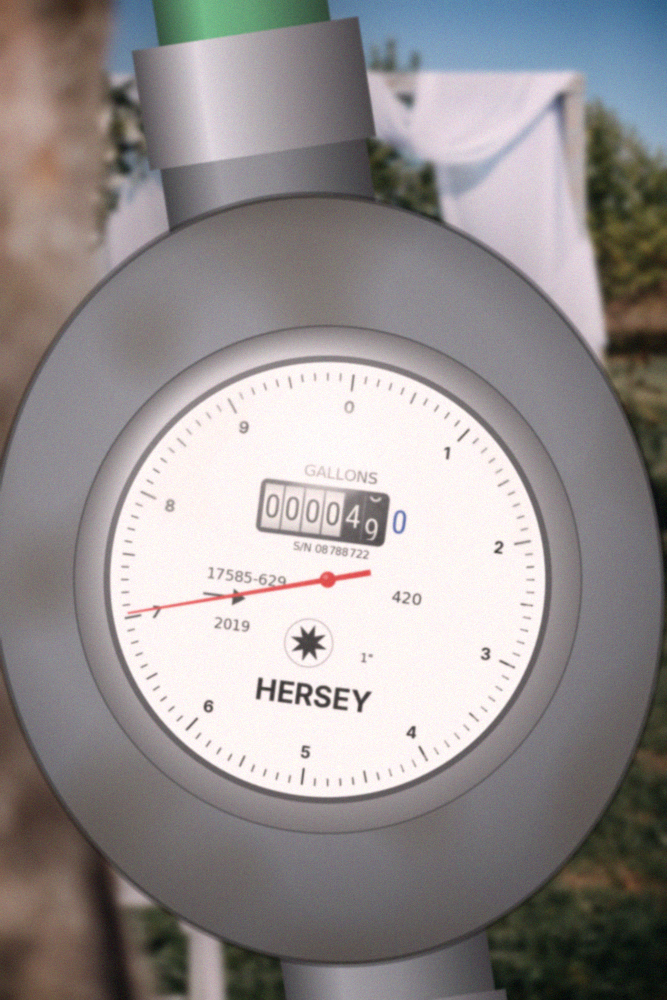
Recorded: value=487.0 unit=gal
